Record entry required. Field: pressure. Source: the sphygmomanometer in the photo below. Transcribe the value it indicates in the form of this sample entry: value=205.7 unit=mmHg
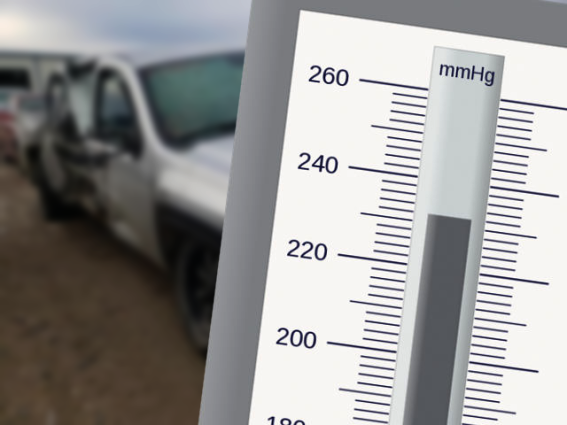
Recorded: value=232 unit=mmHg
